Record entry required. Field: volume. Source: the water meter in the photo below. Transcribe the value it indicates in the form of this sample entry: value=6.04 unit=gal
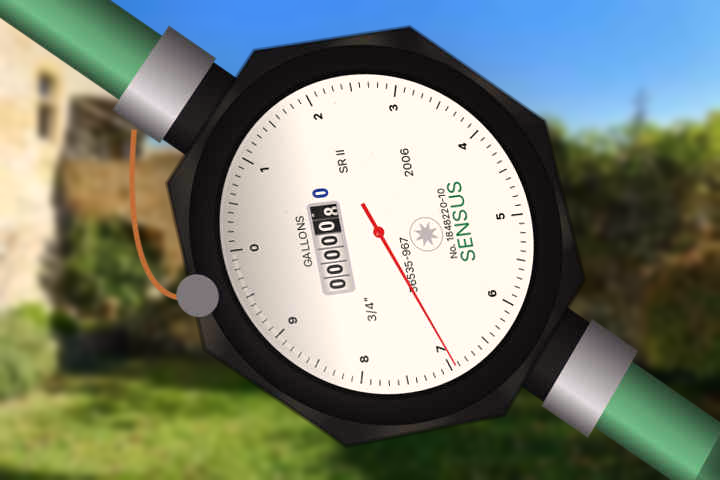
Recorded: value=76.9 unit=gal
